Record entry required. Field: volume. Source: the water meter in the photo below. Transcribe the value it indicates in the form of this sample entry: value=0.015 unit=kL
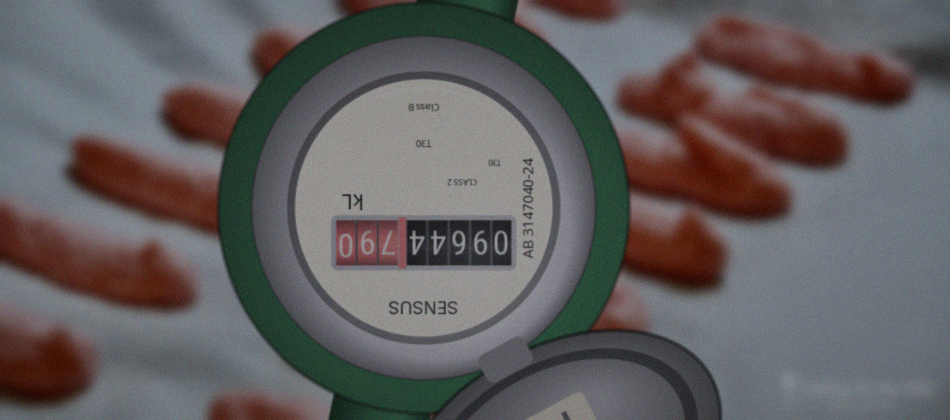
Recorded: value=9644.790 unit=kL
